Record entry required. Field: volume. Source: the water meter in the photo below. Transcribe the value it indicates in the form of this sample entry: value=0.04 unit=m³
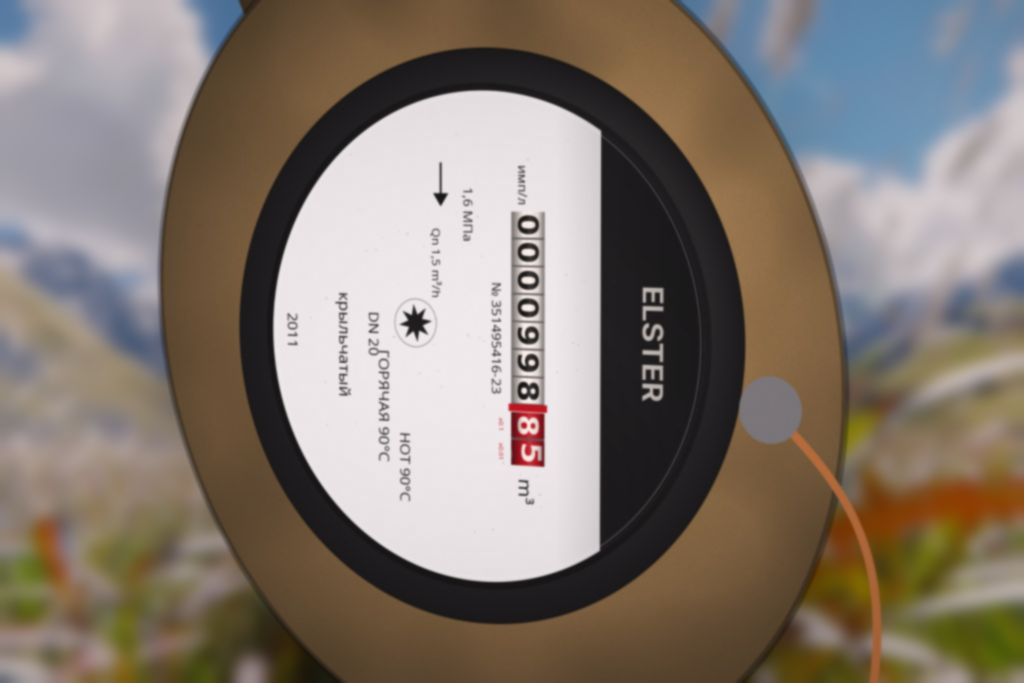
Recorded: value=998.85 unit=m³
